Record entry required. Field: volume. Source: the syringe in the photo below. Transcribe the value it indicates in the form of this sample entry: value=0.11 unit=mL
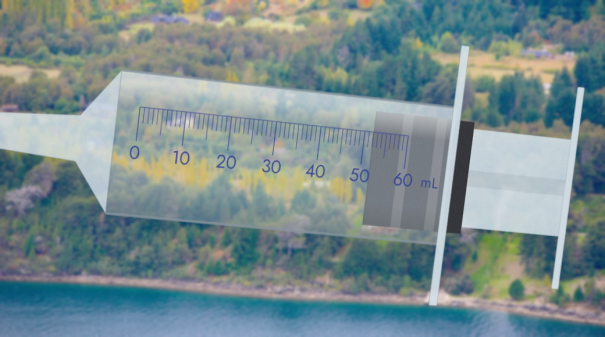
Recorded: value=52 unit=mL
